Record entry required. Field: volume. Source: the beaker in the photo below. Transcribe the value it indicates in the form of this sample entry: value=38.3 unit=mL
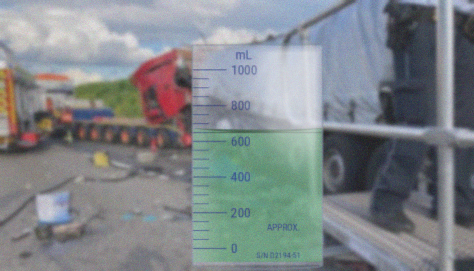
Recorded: value=650 unit=mL
